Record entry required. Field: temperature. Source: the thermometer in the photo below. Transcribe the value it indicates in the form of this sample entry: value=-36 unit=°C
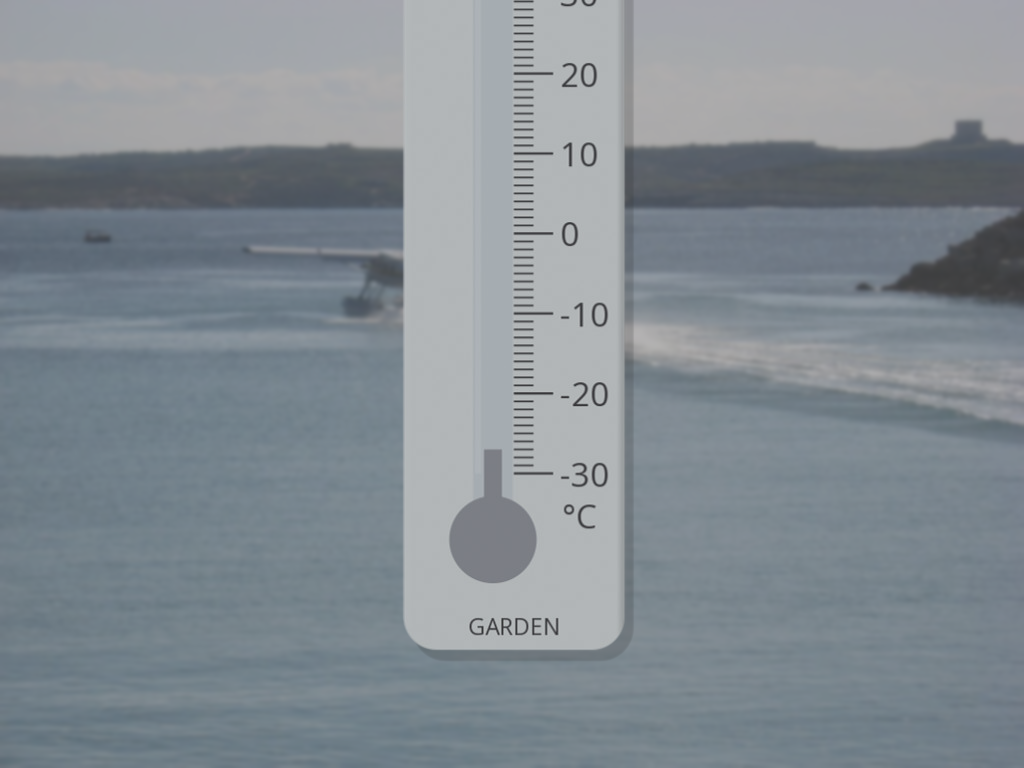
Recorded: value=-27 unit=°C
